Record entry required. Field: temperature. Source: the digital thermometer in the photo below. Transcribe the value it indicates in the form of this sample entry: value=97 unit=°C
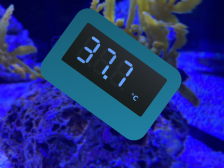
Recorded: value=37.7 unit=°C
